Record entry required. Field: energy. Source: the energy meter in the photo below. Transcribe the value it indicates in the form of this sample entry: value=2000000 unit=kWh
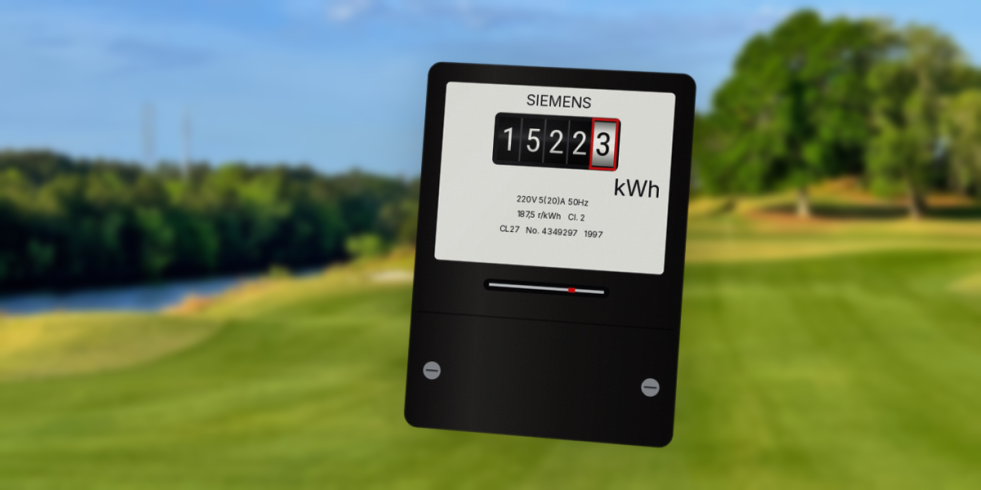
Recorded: value=1522.3 unit=kWh
